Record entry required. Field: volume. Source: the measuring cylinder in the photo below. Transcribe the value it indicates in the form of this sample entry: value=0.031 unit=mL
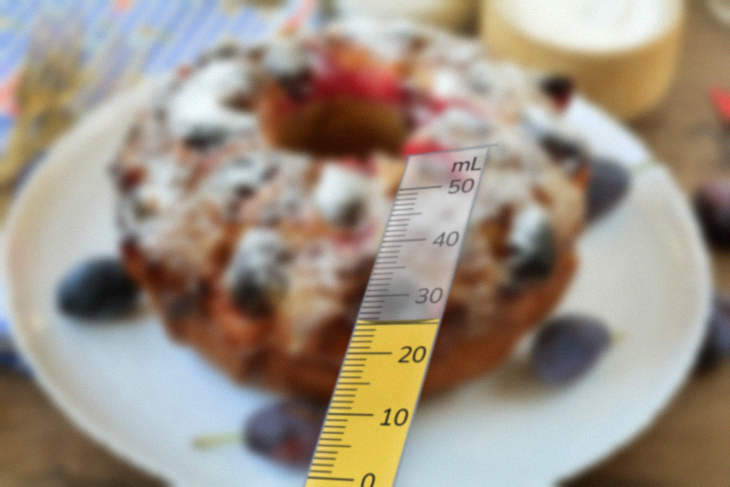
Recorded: value=25 unit=mL
